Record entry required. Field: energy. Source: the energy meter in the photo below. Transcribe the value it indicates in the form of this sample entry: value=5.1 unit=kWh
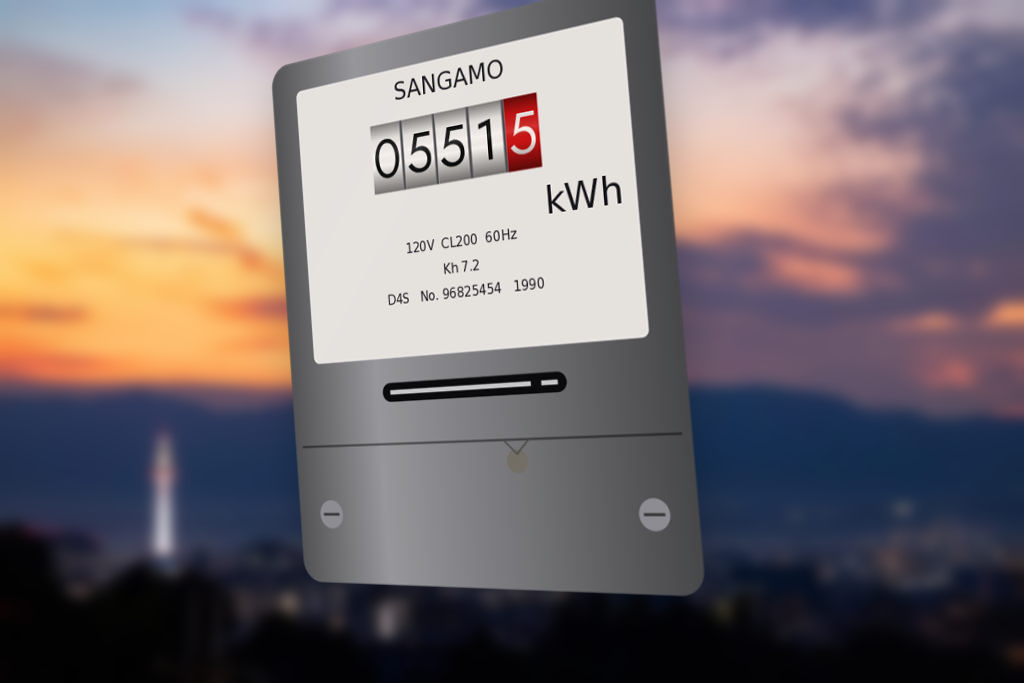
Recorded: value=551.5 unit=kWh
